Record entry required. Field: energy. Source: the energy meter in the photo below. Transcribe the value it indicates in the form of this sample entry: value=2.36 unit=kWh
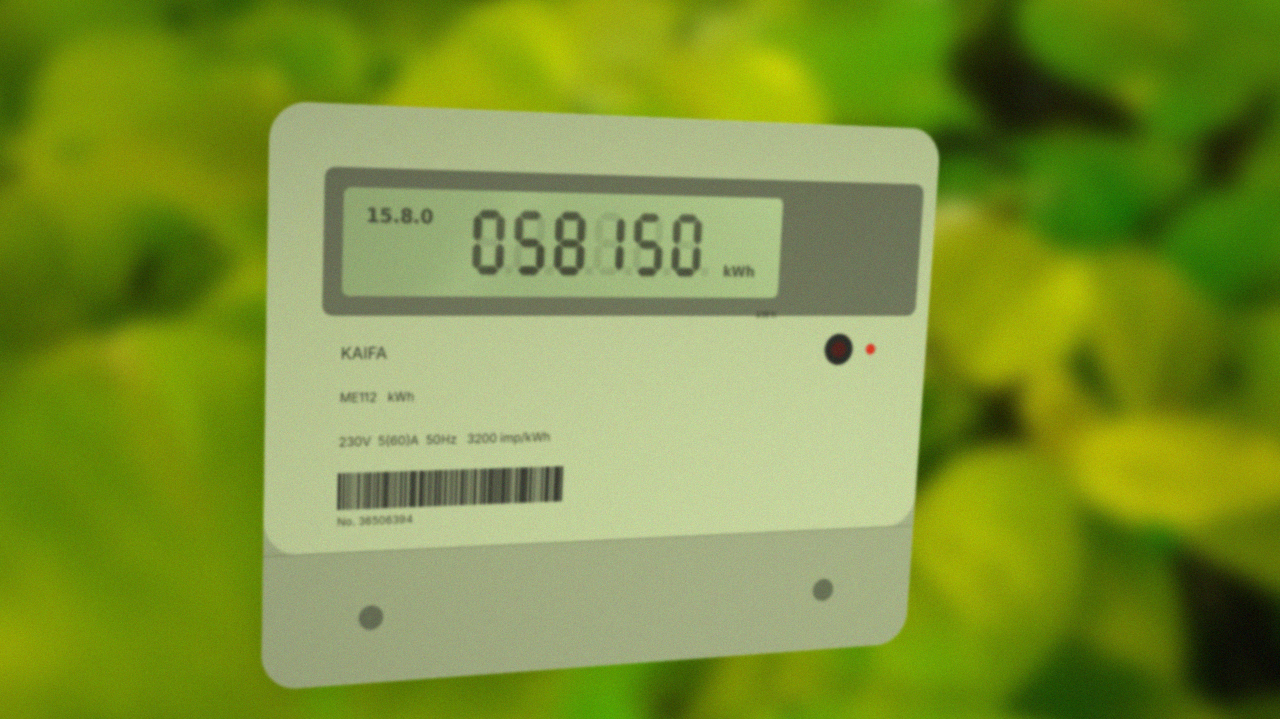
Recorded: value=58150 unit=kWh
